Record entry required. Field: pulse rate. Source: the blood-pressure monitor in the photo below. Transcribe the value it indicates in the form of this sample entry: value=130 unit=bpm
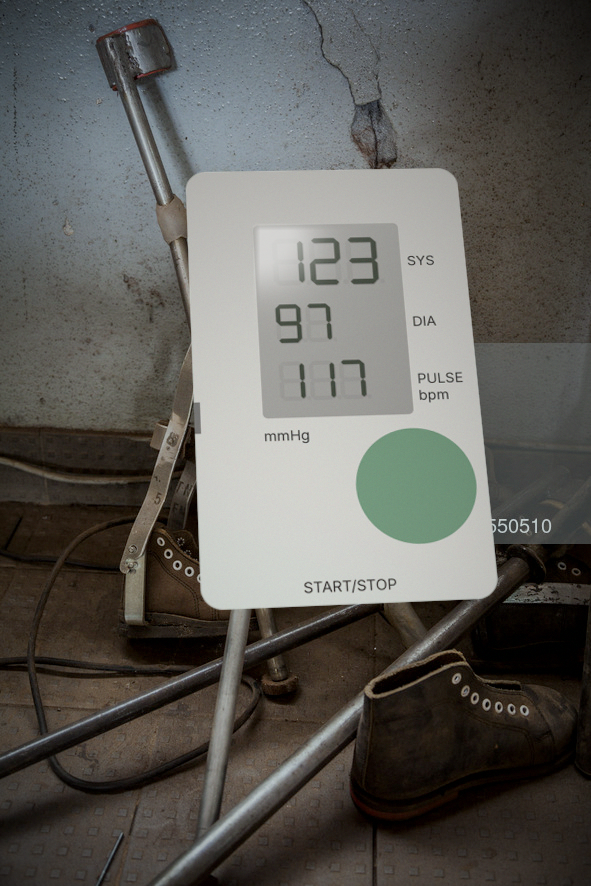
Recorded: value=117 unit=bpm
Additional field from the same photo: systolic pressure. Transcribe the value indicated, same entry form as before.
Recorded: value=123 unit=mmHg
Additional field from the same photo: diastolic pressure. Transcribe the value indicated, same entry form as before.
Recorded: value=97 unit=mmHg
